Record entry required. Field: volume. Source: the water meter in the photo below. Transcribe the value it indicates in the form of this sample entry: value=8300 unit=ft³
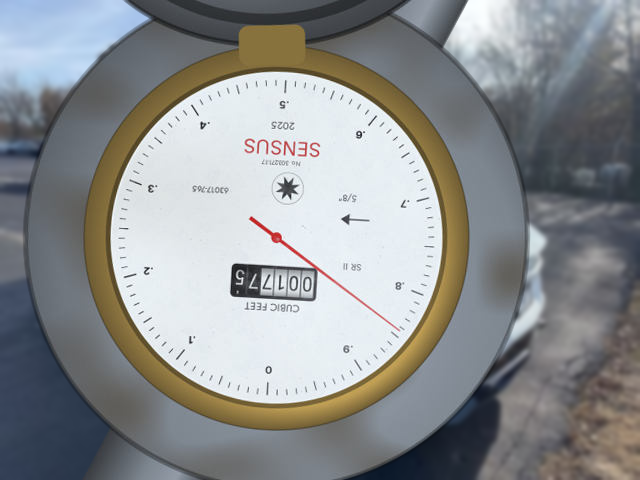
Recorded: value=1774.84 unit=ft³
